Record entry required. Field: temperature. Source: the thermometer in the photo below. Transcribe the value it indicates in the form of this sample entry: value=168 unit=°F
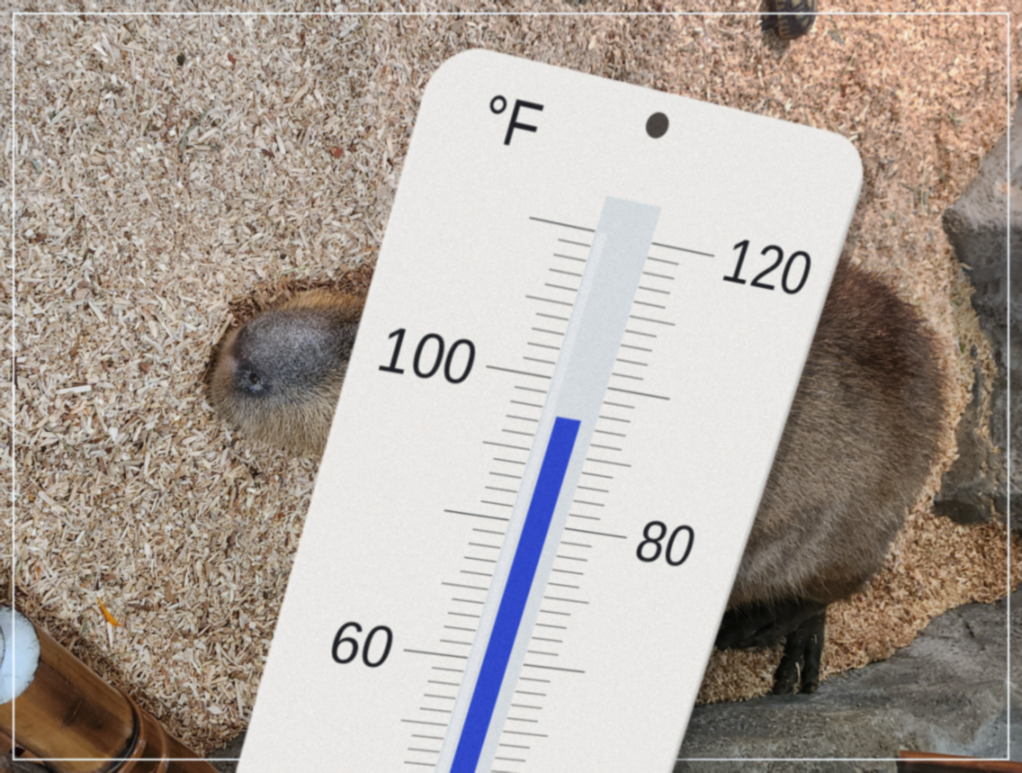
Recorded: value=95 unit=°F
